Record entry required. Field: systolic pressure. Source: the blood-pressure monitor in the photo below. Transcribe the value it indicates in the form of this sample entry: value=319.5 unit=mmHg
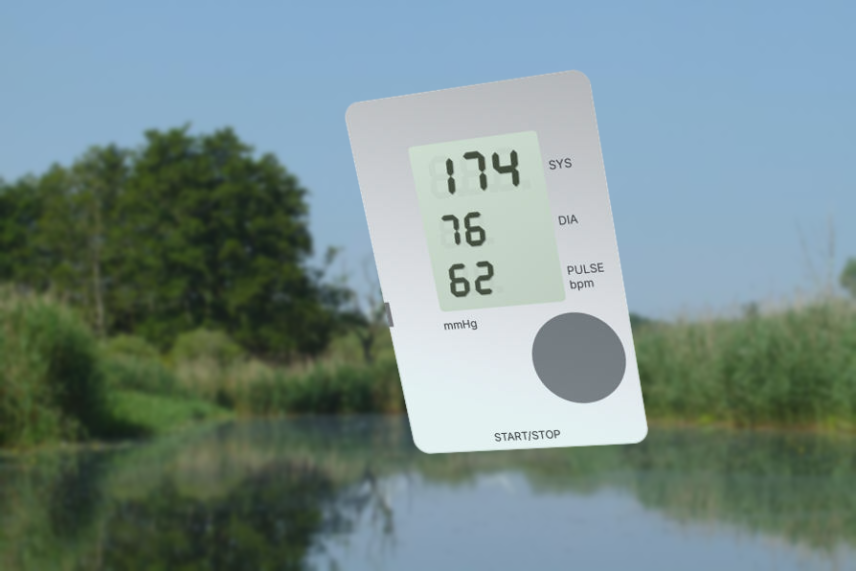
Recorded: value=174 unit=mmHg
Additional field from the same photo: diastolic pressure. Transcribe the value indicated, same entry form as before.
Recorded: value=76 unit=mmHg
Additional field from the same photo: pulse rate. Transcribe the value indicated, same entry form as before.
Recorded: value=62 unit=bpm
